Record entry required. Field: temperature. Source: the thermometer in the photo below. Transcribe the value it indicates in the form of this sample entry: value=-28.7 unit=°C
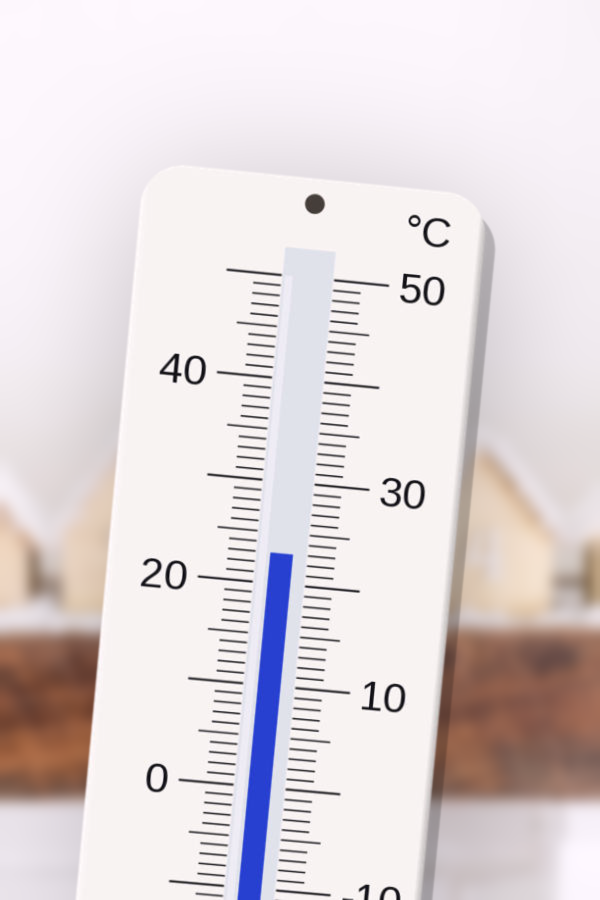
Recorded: value=23 unit=°C
